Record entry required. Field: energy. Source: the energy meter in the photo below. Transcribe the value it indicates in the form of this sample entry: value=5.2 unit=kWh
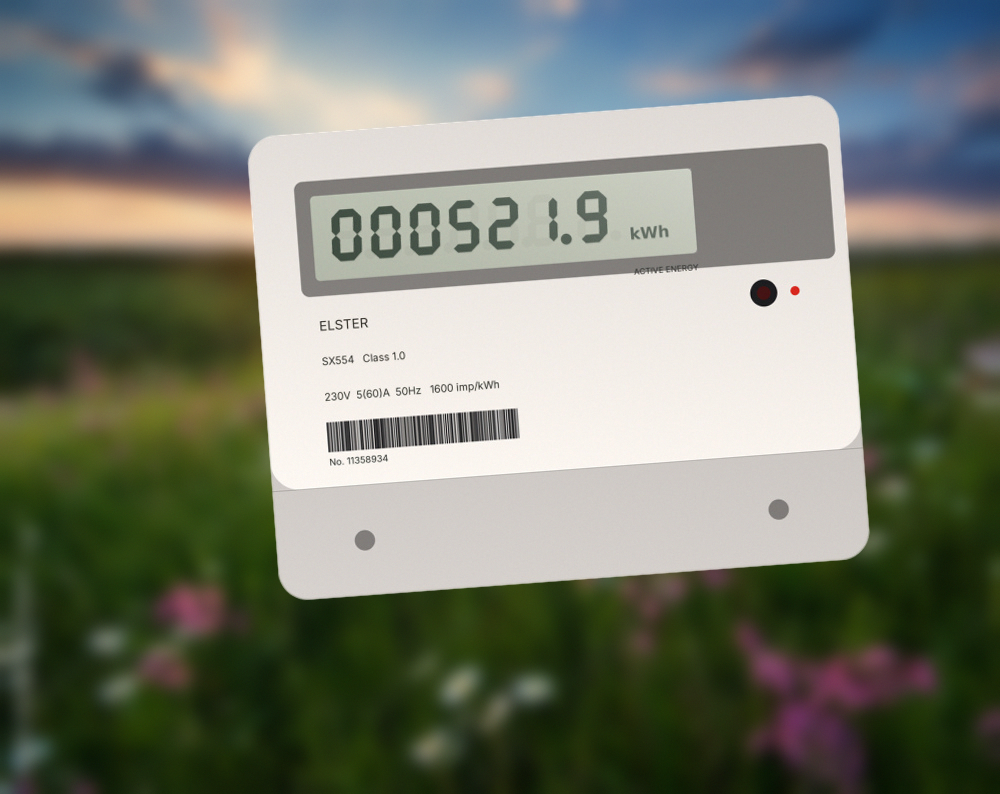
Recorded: value=521.9 unit=kWh
